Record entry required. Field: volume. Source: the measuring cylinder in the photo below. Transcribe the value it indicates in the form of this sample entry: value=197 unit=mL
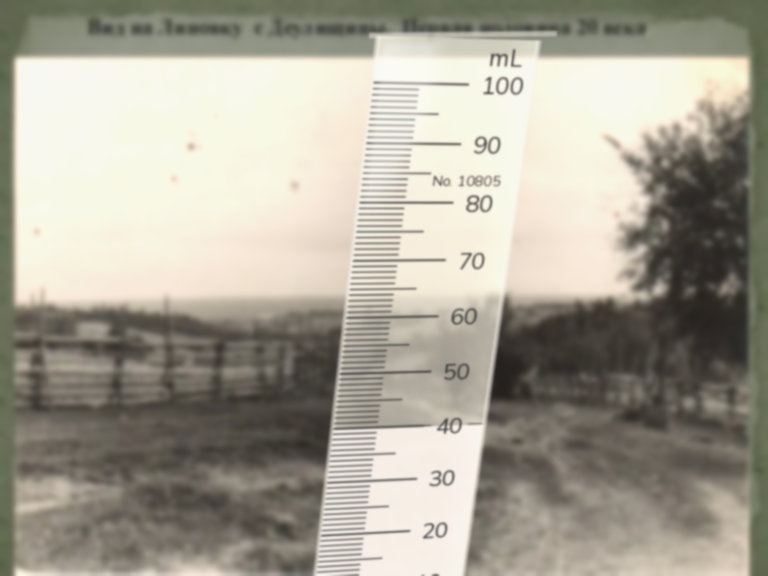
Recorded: value=40 unit=mL
